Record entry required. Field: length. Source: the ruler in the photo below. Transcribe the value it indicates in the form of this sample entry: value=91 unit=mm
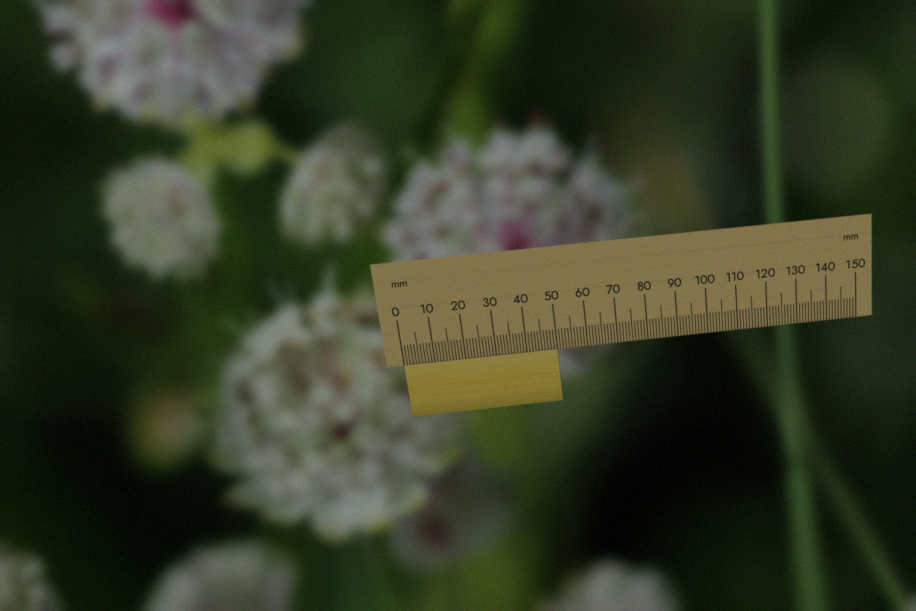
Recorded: value=50 unit=mm
